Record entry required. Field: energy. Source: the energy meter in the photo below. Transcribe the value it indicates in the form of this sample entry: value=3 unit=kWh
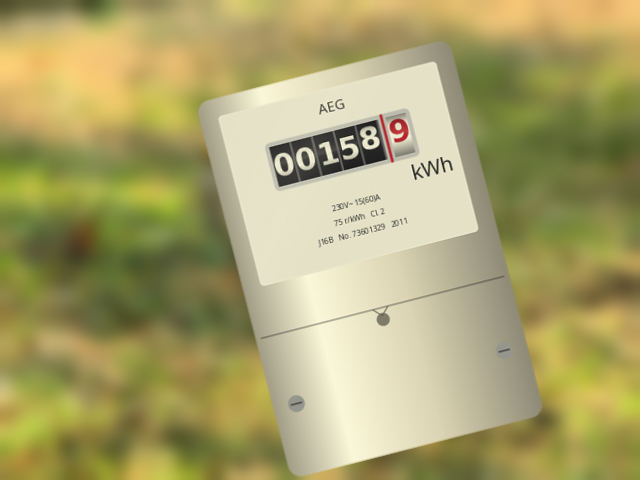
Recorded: value=158.9 unit=kWh
